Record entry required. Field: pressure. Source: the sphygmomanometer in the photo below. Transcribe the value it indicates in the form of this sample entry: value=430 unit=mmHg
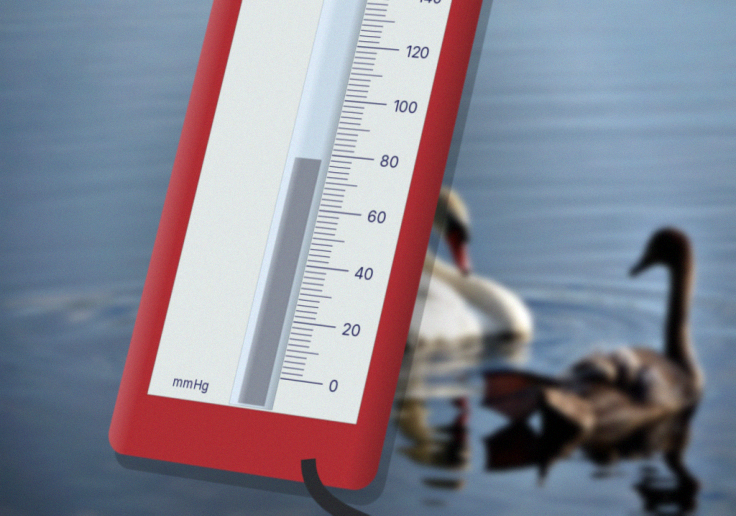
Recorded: value=78 unit=mmHg
